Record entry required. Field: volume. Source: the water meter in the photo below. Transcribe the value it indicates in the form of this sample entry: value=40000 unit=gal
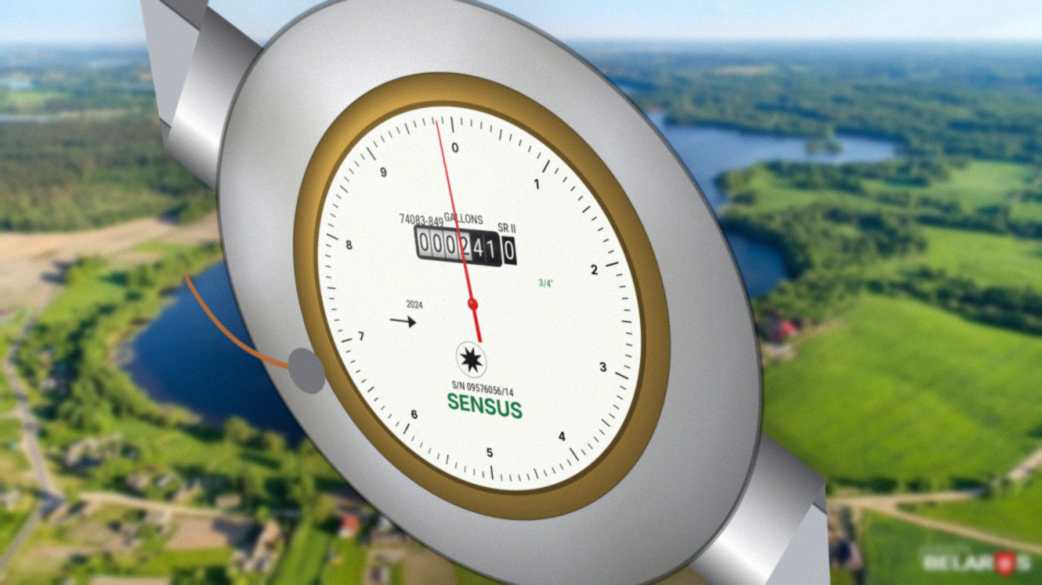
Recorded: value=2409.8 unit=gal
